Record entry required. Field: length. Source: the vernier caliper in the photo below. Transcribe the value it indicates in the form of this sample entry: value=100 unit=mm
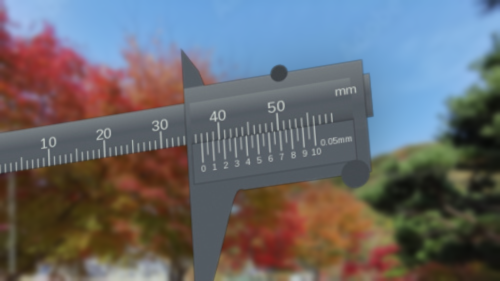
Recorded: value=37.0 unit=mm
